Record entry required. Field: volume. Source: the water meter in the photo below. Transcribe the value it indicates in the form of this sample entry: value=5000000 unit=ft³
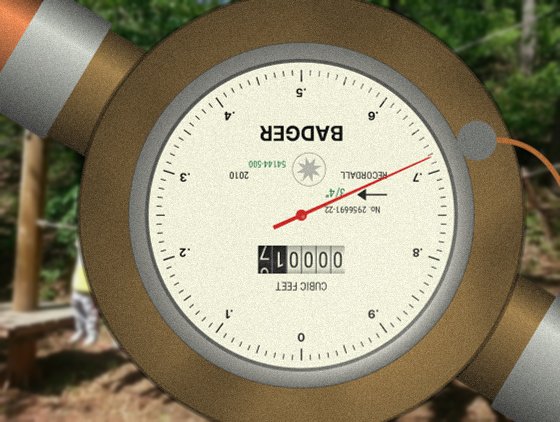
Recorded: value=16.68 unit=ft³
